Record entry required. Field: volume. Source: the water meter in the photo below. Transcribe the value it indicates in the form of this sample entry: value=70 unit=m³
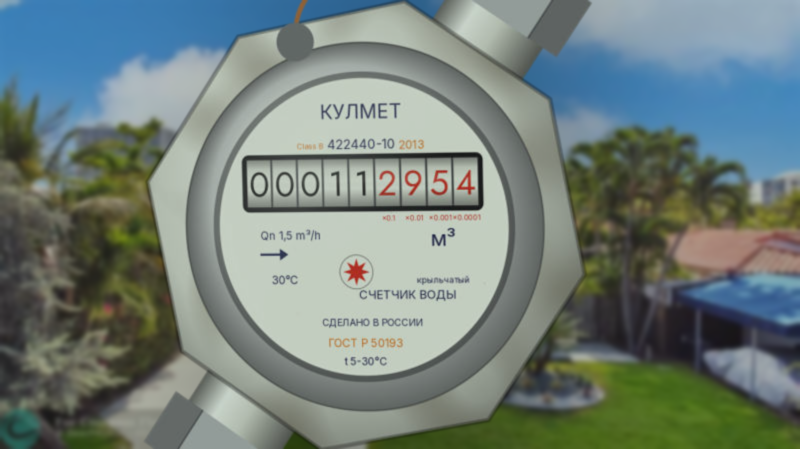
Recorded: value=11.2954 unit=m³
